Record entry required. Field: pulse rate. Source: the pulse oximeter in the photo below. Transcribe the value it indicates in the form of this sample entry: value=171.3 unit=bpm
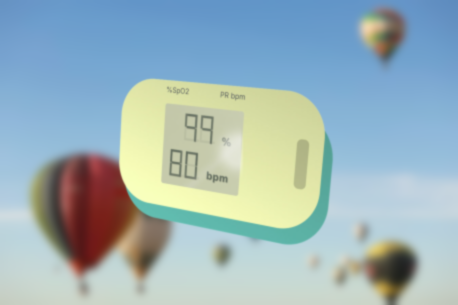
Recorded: value=80 unit=bpm
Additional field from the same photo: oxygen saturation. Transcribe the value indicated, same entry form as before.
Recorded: value=99 unit=%
